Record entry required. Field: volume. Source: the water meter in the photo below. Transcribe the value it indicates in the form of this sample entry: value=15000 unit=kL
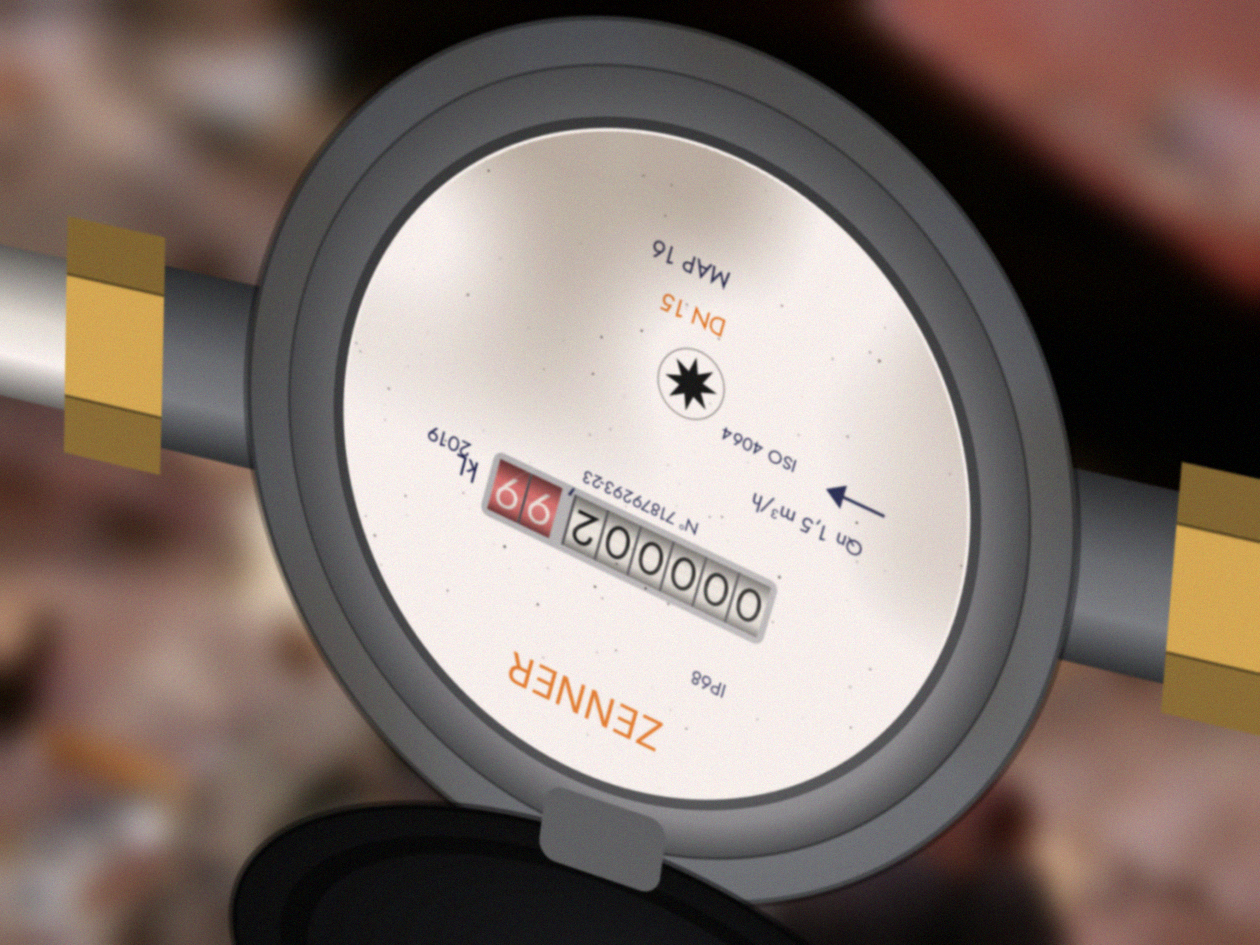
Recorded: value=2.99 unit=kL
